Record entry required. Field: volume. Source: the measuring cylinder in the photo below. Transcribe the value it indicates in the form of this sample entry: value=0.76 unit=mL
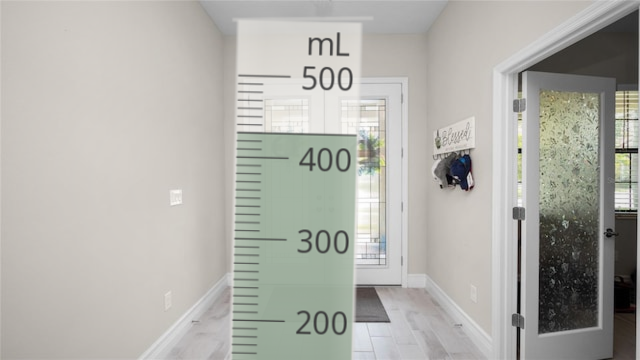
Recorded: value=430 unit=mL
